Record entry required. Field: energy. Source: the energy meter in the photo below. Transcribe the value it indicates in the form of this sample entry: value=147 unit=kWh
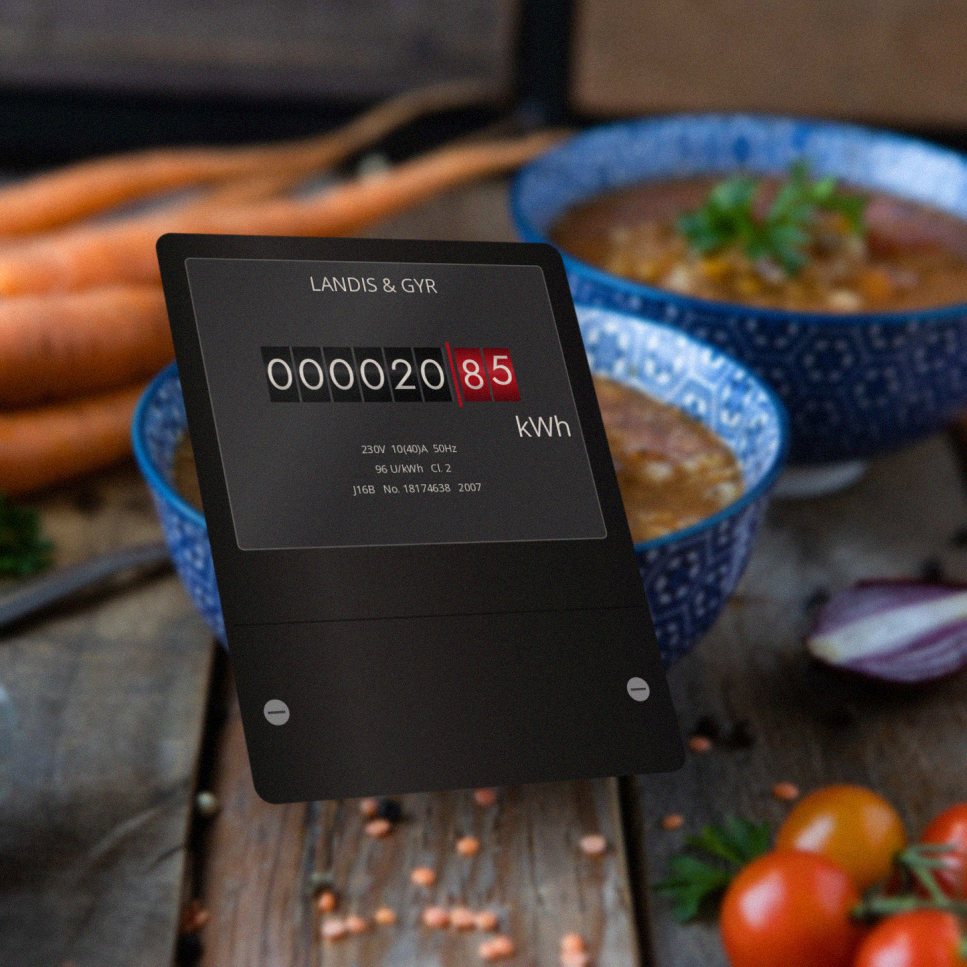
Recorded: value=20.85 unit=kWh
